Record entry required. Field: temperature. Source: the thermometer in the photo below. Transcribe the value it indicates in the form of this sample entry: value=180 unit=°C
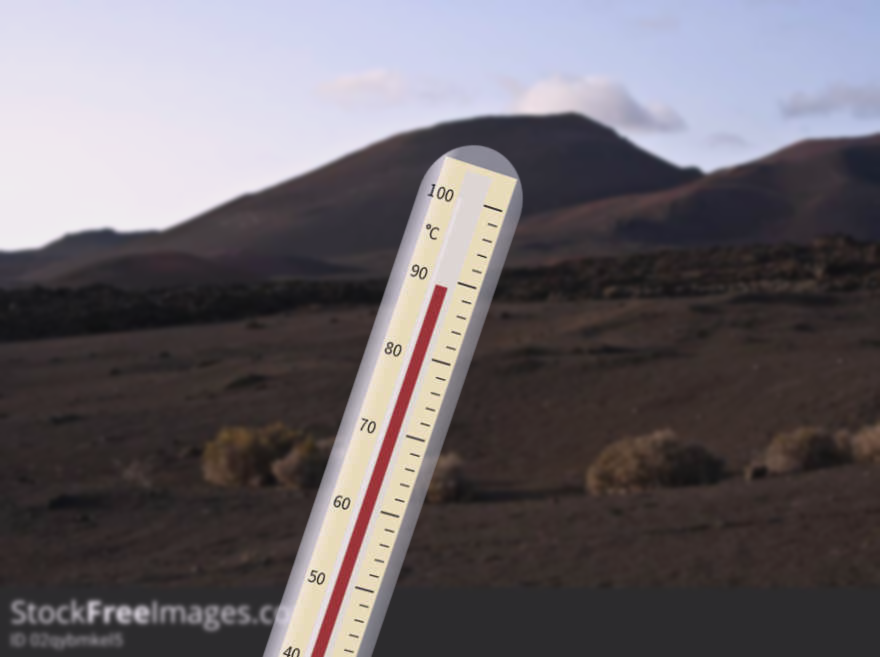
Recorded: value=89 unit=°C
